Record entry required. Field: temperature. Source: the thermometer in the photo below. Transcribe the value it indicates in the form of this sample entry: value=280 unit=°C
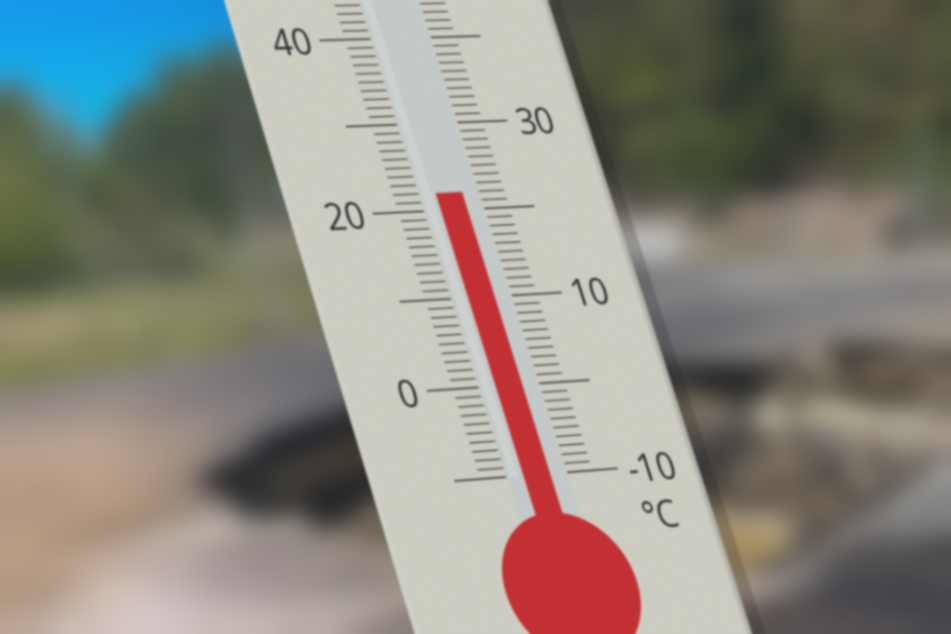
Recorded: value=22 unit=°C
